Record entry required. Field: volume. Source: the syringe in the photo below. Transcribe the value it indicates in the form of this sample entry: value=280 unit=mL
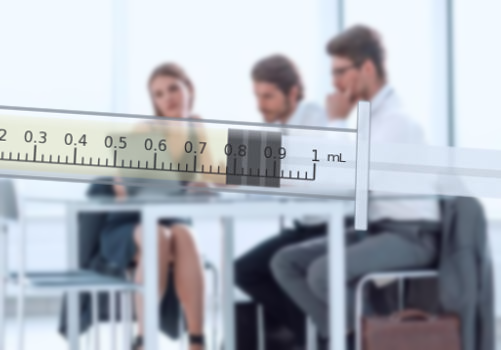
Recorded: value=0.78 unit=mL
